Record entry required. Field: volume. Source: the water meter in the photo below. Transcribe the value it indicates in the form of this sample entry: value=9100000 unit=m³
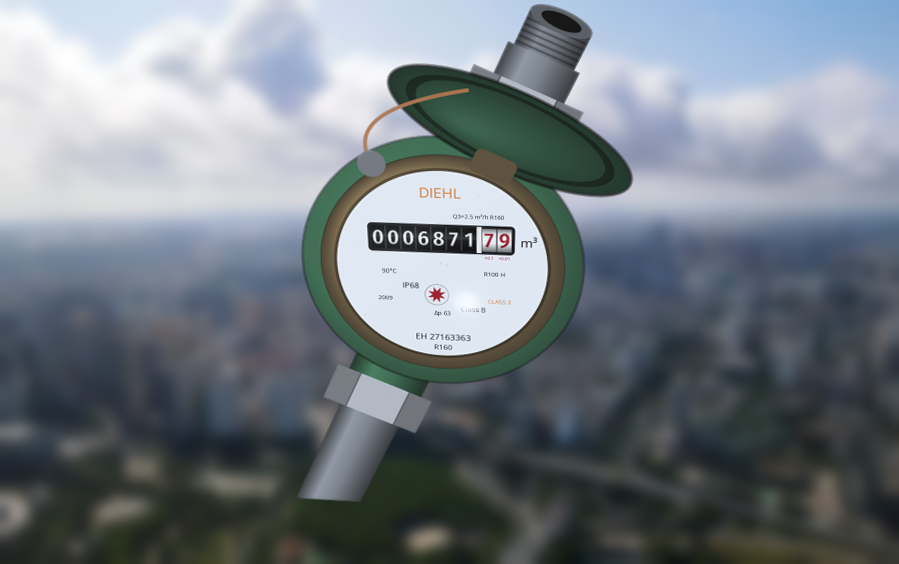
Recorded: value=6871.79 unit=m³
